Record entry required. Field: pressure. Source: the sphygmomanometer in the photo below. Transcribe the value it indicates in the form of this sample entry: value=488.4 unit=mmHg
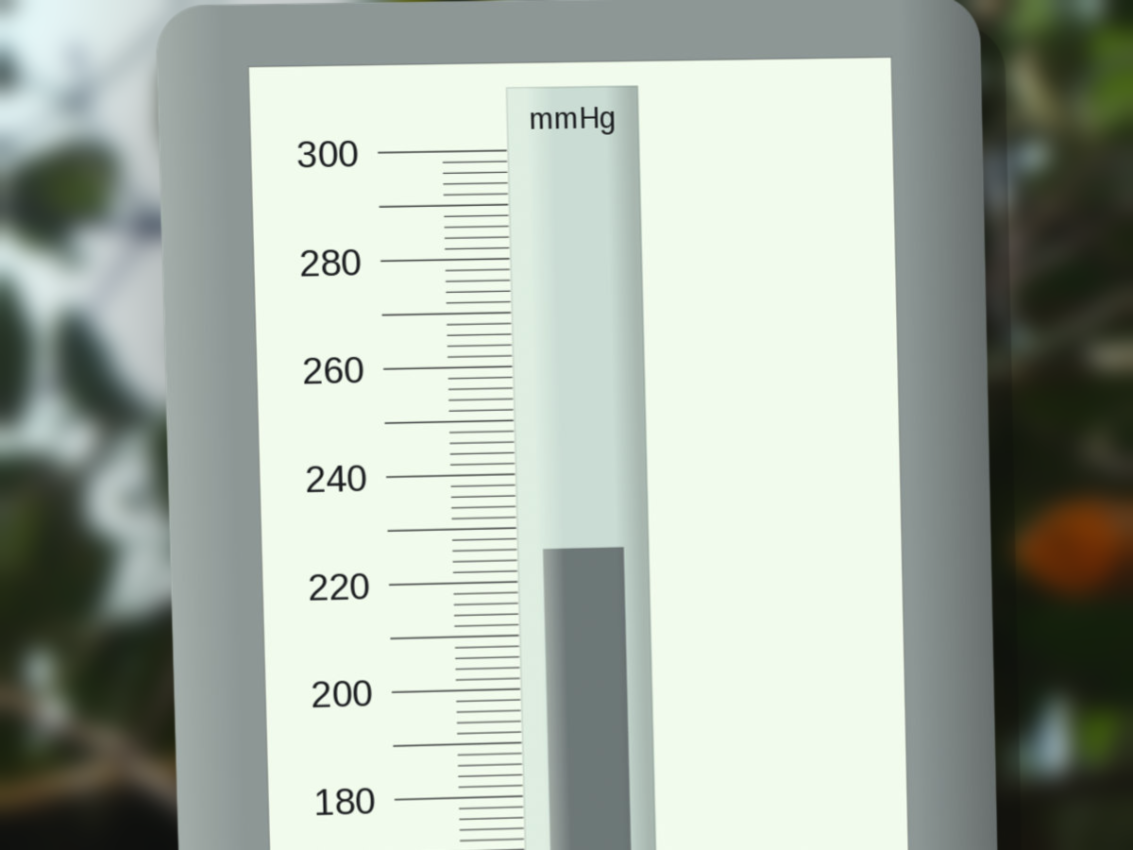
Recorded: value=226 unit=mmHg
